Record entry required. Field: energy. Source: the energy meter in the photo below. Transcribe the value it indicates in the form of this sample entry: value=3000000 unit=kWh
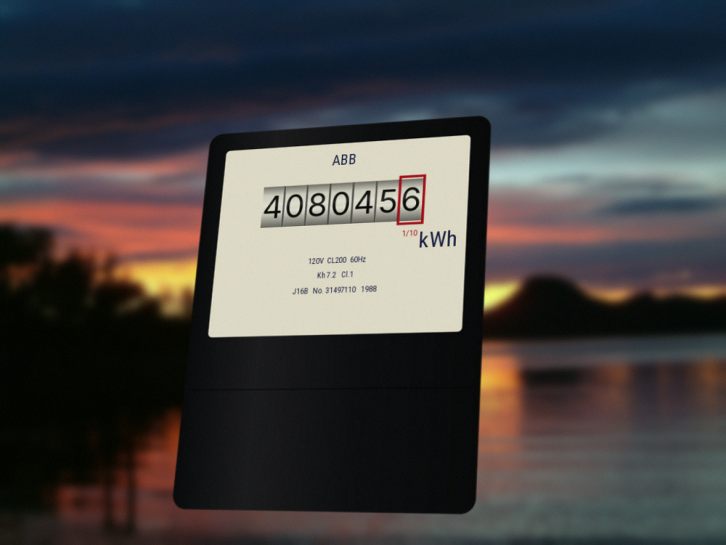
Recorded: value=408045.6 unit=kWh
